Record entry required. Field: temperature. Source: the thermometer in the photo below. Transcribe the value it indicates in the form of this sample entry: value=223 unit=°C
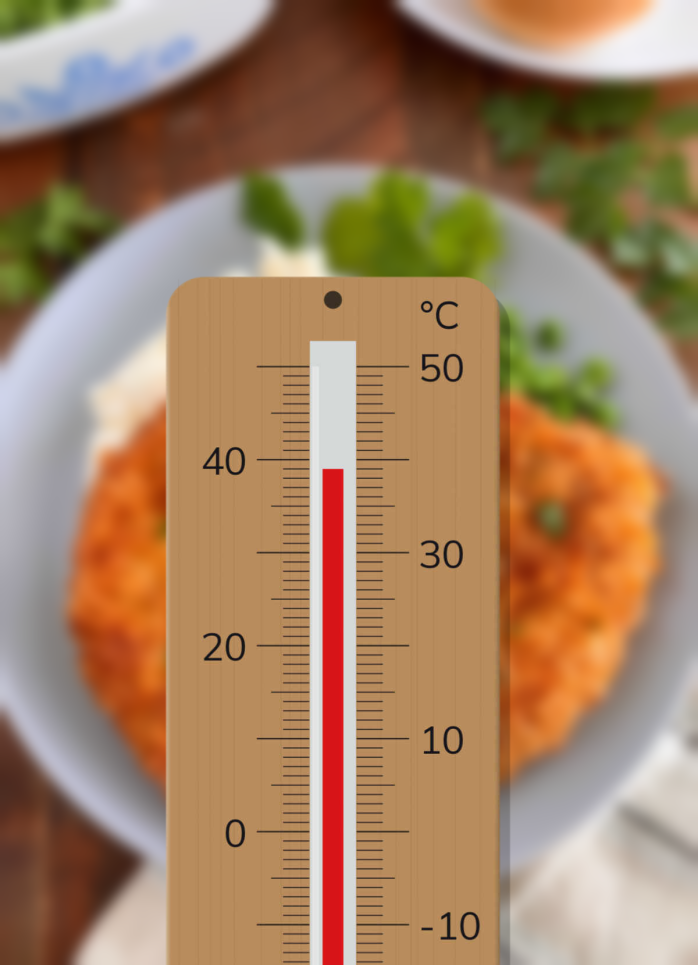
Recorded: value=39 unit=°C
